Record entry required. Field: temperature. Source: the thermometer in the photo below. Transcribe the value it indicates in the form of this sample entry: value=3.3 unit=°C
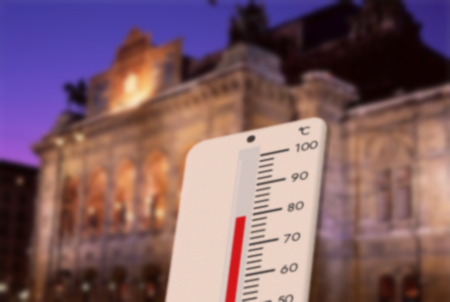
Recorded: value=80 unit=°C
